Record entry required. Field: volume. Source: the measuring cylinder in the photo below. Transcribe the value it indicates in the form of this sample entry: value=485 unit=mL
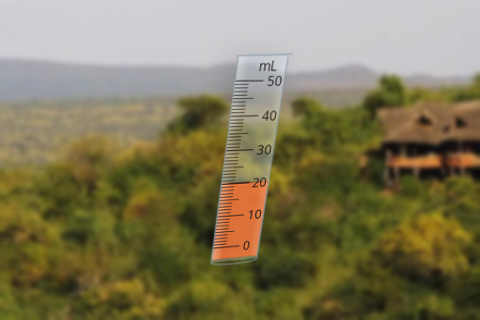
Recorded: value=20 unit=mL
